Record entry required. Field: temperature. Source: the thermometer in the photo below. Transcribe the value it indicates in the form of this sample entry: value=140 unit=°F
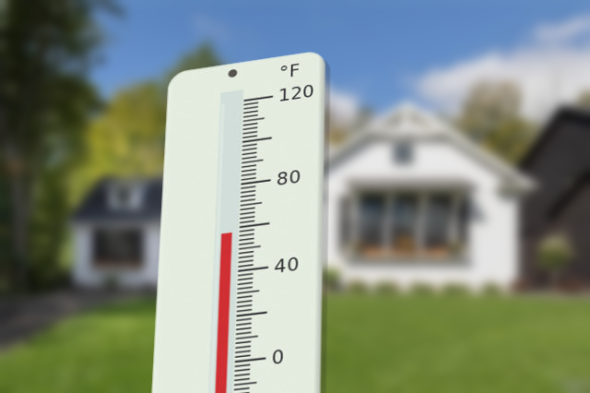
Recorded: value=58 unit=°F
